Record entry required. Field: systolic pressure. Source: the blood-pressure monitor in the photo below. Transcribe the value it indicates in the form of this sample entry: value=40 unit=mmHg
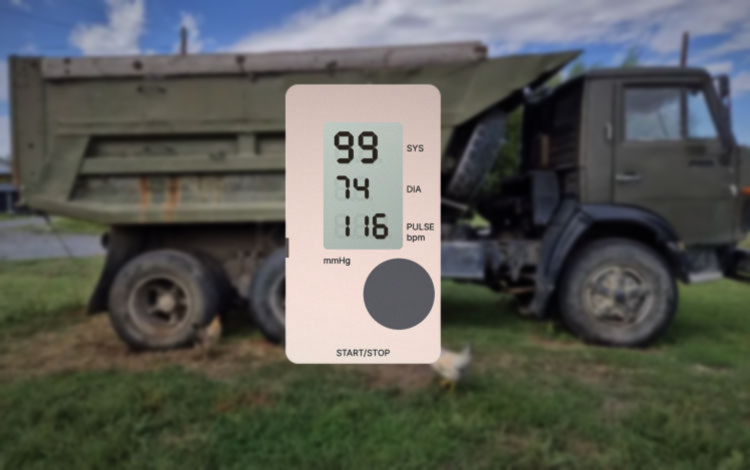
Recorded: value=99 unit=mmHg
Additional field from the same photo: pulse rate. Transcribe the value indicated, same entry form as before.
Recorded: value=116 unit=bpm
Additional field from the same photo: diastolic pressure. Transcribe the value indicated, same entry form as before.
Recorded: value=74 unit=mmHg
